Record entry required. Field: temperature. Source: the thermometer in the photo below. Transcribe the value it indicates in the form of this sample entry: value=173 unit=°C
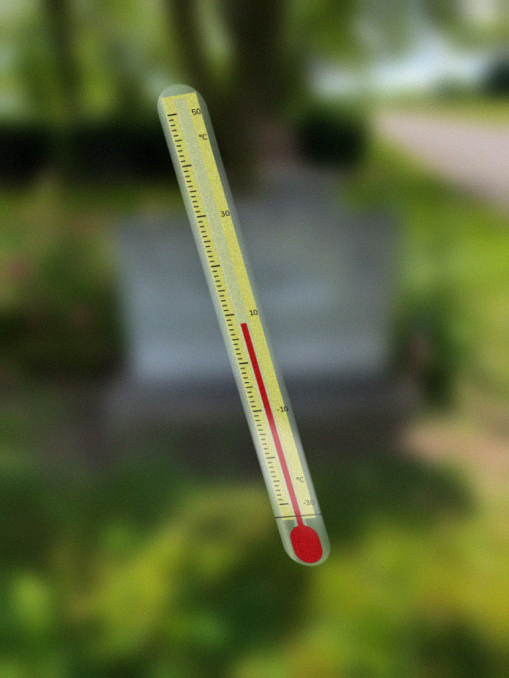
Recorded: value=8 unit=°C
